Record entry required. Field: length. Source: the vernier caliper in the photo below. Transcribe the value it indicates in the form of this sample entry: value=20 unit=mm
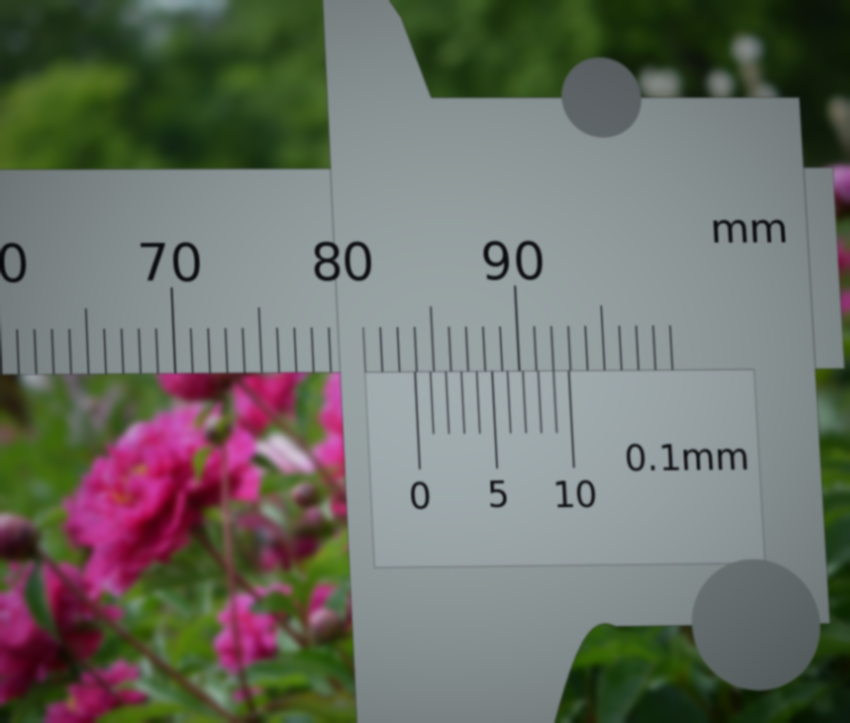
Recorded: value=83.9 unit=mm
